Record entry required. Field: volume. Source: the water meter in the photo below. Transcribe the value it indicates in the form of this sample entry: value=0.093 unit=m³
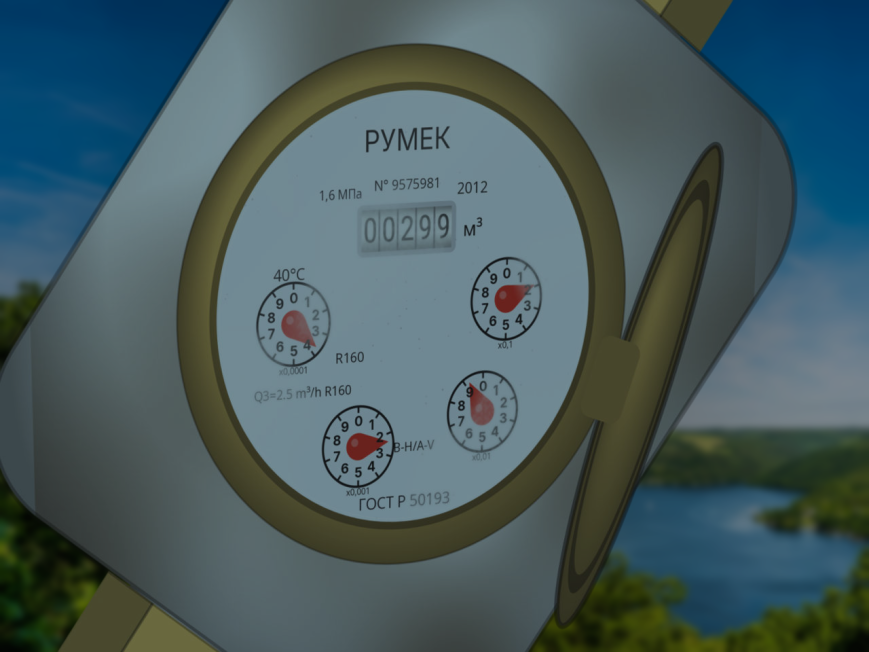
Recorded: value=299.1923 unit=m³
